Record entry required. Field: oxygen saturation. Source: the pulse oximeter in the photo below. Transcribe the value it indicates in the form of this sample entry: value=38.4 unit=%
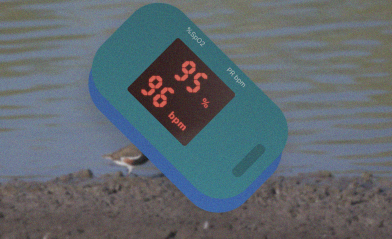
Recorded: value=95 unit=%
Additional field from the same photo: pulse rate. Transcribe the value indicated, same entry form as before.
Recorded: value=96 unit=bpm
